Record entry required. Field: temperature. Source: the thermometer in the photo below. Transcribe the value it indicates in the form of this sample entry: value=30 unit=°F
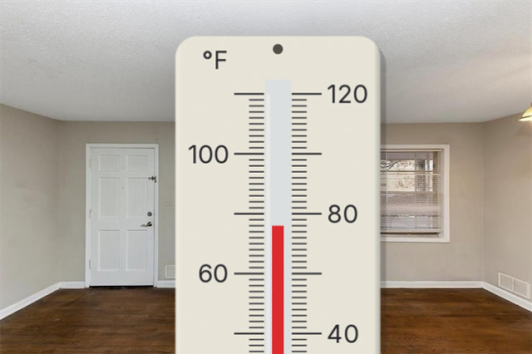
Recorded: value=76 unit=°F
